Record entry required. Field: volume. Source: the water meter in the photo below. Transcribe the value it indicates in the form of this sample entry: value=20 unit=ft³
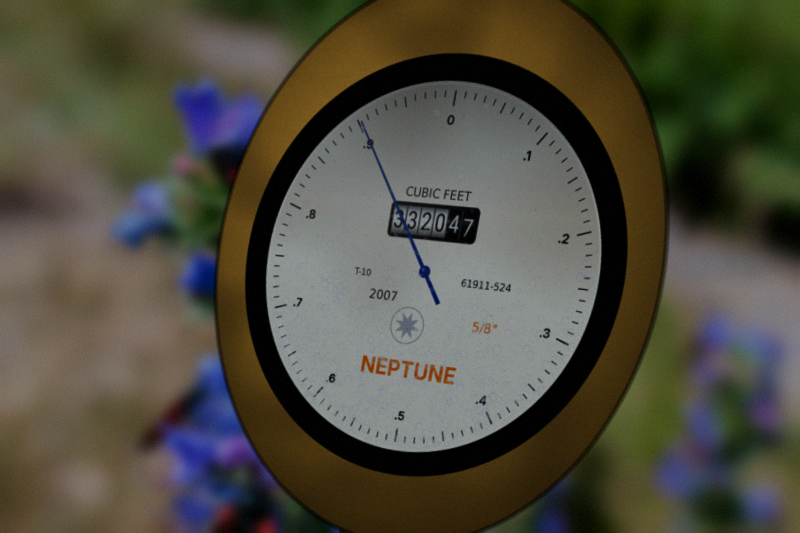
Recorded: value=332046.90 unit=ft³
